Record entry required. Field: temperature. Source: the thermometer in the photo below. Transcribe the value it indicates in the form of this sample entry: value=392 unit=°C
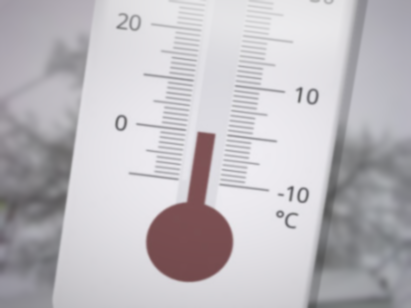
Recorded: value=0 unit=°C
